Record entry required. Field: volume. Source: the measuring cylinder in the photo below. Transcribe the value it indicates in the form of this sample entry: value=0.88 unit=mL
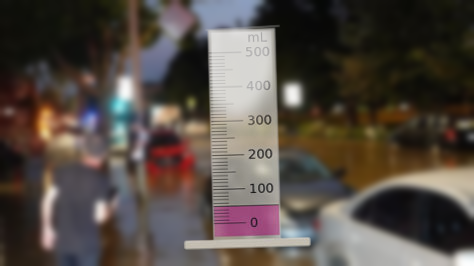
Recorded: value=50 unit=mL
